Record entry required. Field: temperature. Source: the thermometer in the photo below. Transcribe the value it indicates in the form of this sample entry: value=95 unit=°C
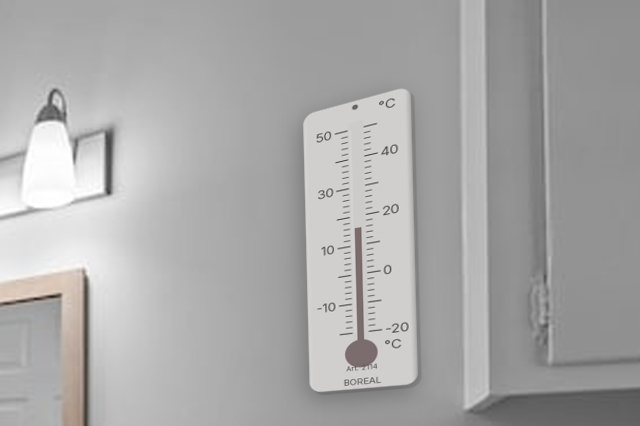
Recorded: value=16 unit=°C
